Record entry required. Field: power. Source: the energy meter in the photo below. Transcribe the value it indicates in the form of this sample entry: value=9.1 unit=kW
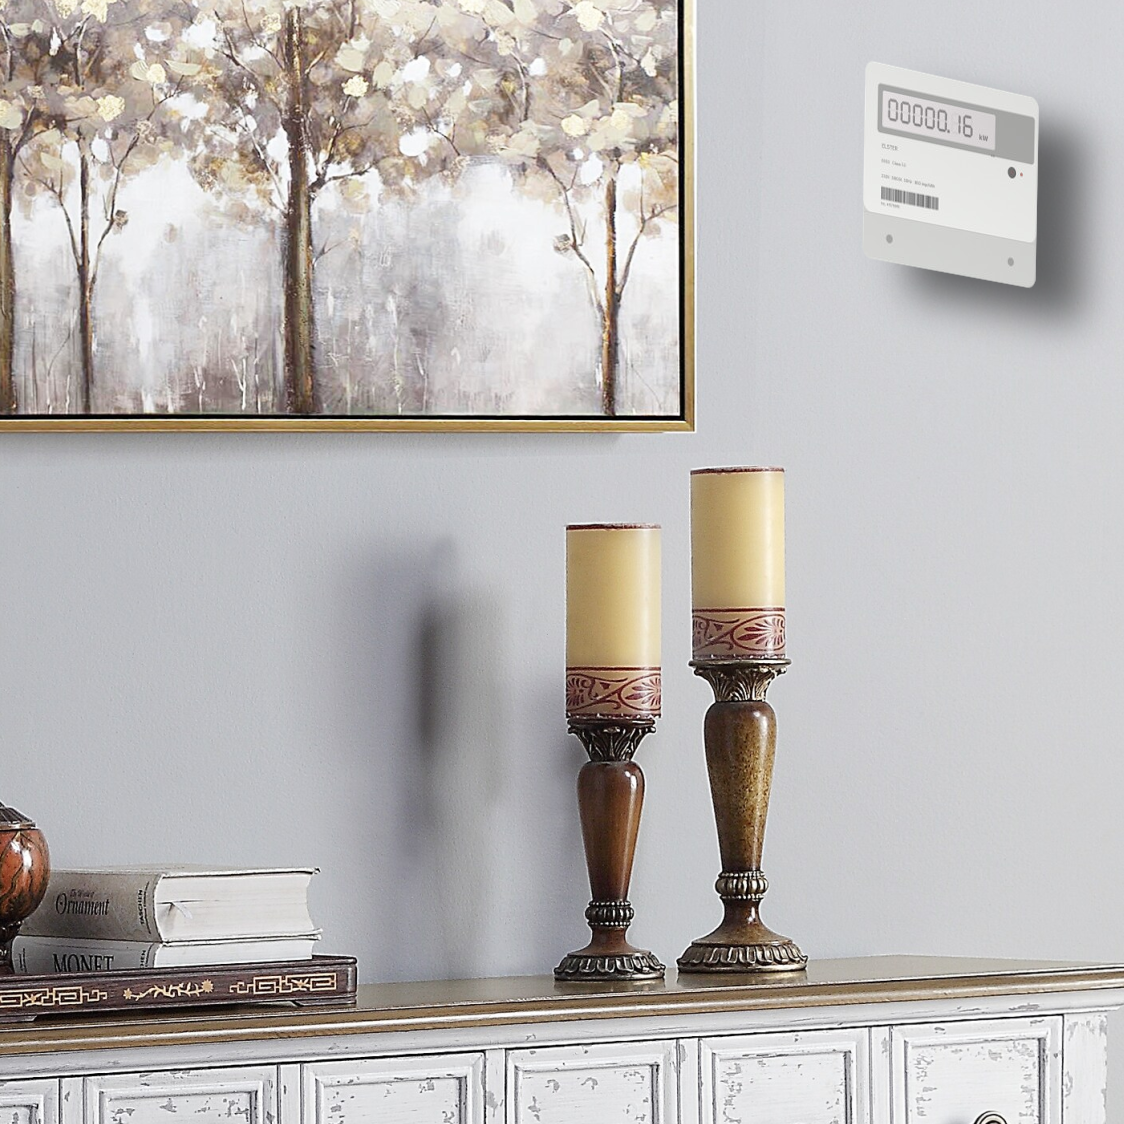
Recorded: value=0.16 unit=kW
